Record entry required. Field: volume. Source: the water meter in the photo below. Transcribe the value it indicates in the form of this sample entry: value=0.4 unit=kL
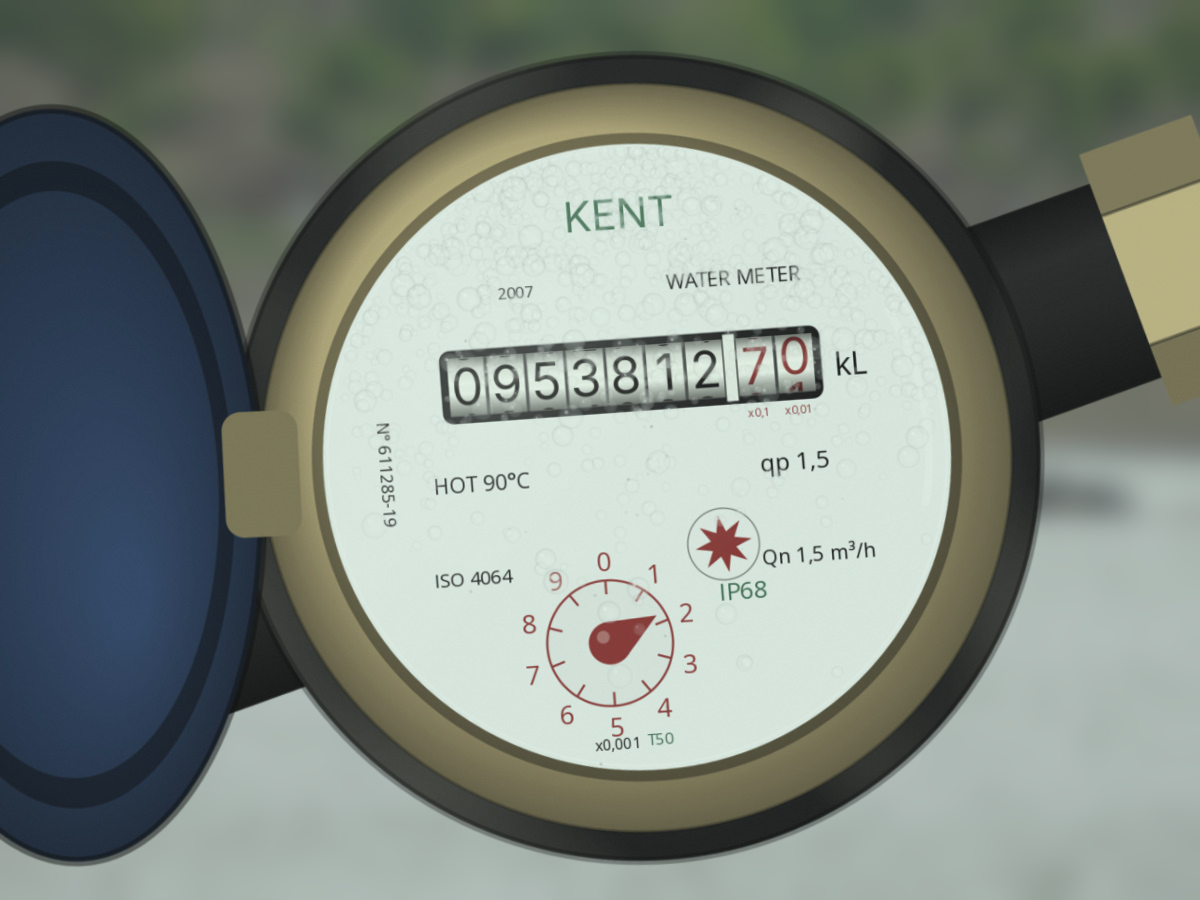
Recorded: value=953812.701 unit=kL
